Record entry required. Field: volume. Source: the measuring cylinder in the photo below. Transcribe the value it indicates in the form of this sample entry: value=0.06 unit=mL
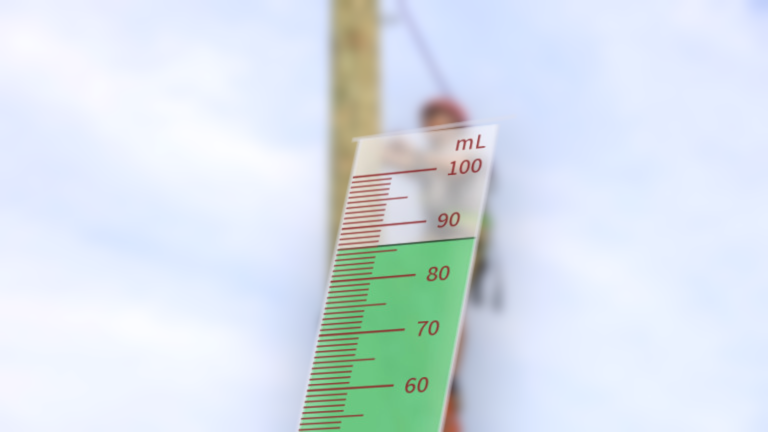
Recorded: value=86 unit=mL
